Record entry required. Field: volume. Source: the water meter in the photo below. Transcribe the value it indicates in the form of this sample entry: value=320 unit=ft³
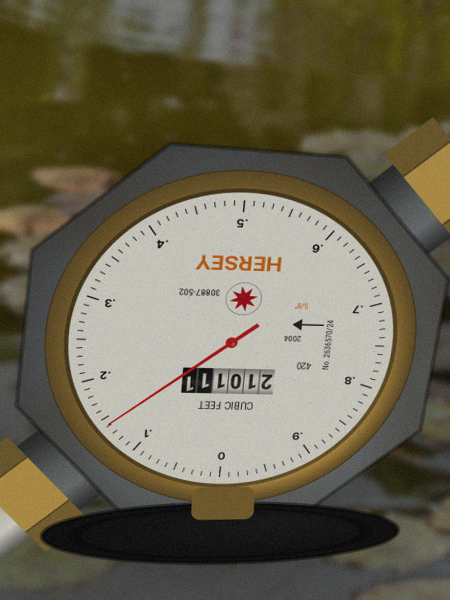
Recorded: value=210111.14 unit=ft³
